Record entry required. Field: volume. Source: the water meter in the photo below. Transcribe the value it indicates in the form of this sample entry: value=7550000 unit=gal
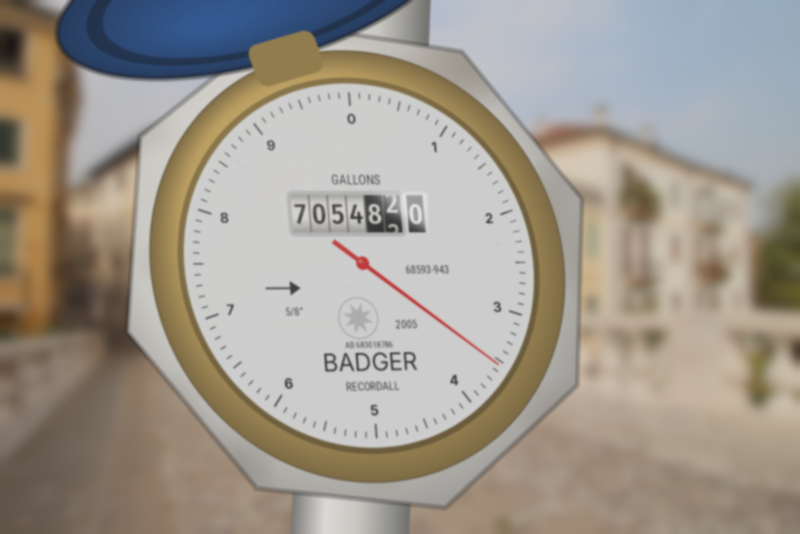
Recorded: value=7054823.5 unit=gal
